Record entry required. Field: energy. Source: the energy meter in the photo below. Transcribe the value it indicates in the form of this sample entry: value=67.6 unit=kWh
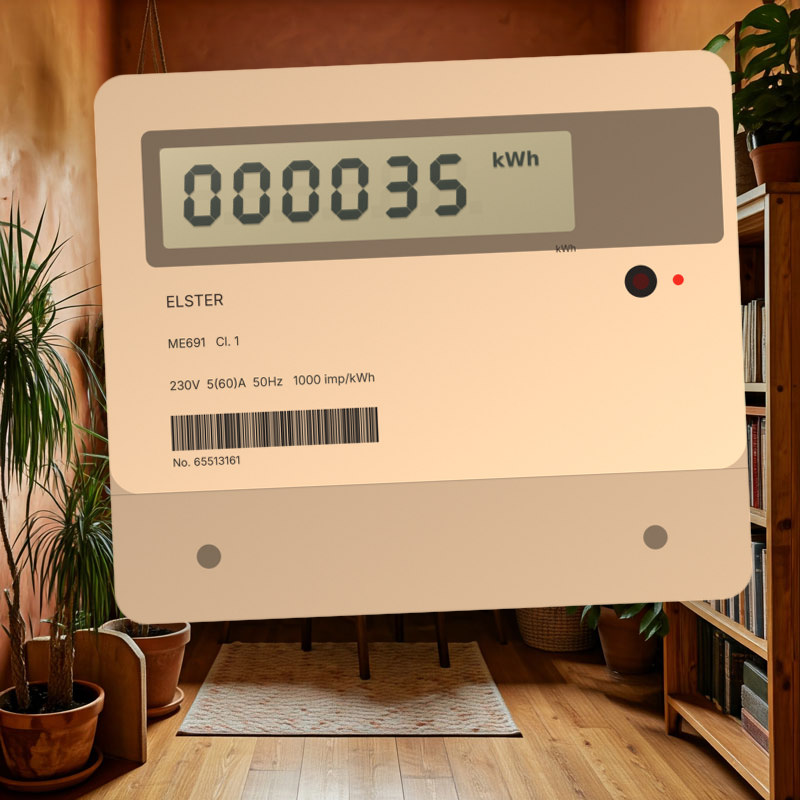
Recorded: value=35 unit=kWh
